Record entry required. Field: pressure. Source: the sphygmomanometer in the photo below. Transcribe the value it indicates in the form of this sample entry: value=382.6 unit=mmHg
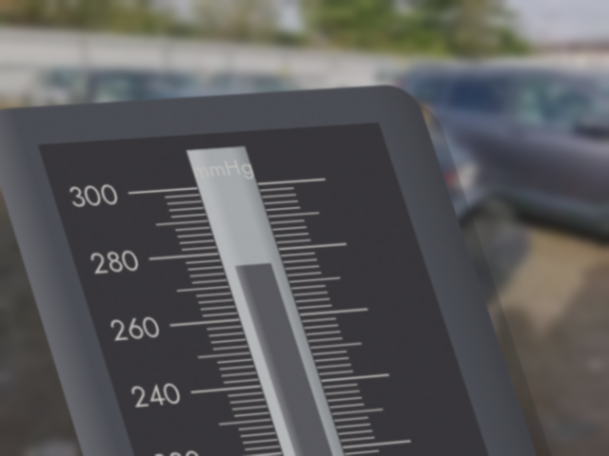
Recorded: value=276 unit=mmHg
